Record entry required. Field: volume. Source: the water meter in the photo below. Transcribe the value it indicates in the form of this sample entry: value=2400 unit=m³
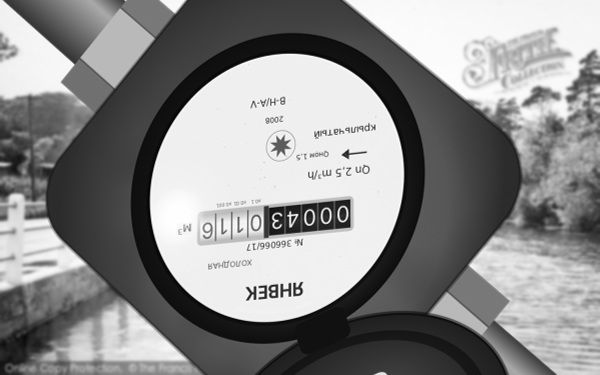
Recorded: value=43.0116 unit=m³
